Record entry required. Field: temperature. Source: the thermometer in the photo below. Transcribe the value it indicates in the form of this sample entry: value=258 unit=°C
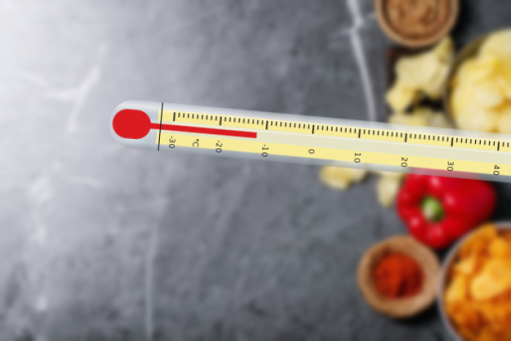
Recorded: value=-12 unit=°C
